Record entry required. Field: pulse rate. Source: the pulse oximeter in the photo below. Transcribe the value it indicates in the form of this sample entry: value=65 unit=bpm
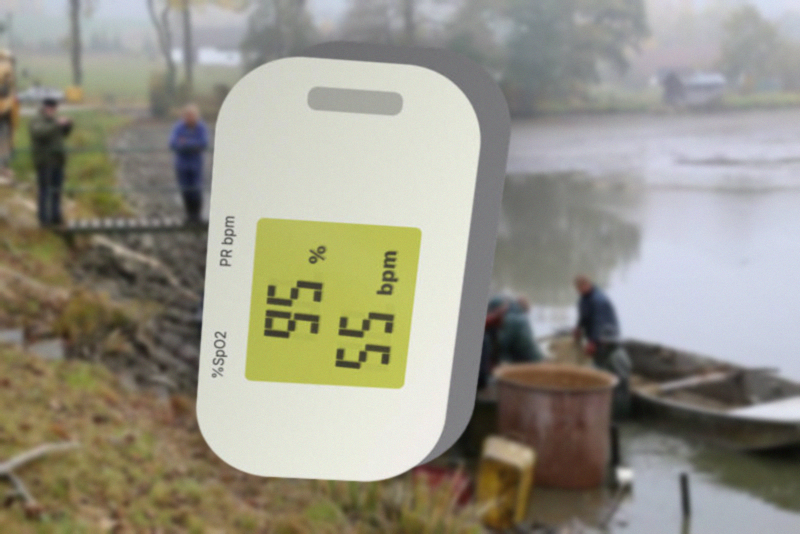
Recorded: value=55 unit=bpm
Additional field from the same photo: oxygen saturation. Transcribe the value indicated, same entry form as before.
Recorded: value=95 unit=%
